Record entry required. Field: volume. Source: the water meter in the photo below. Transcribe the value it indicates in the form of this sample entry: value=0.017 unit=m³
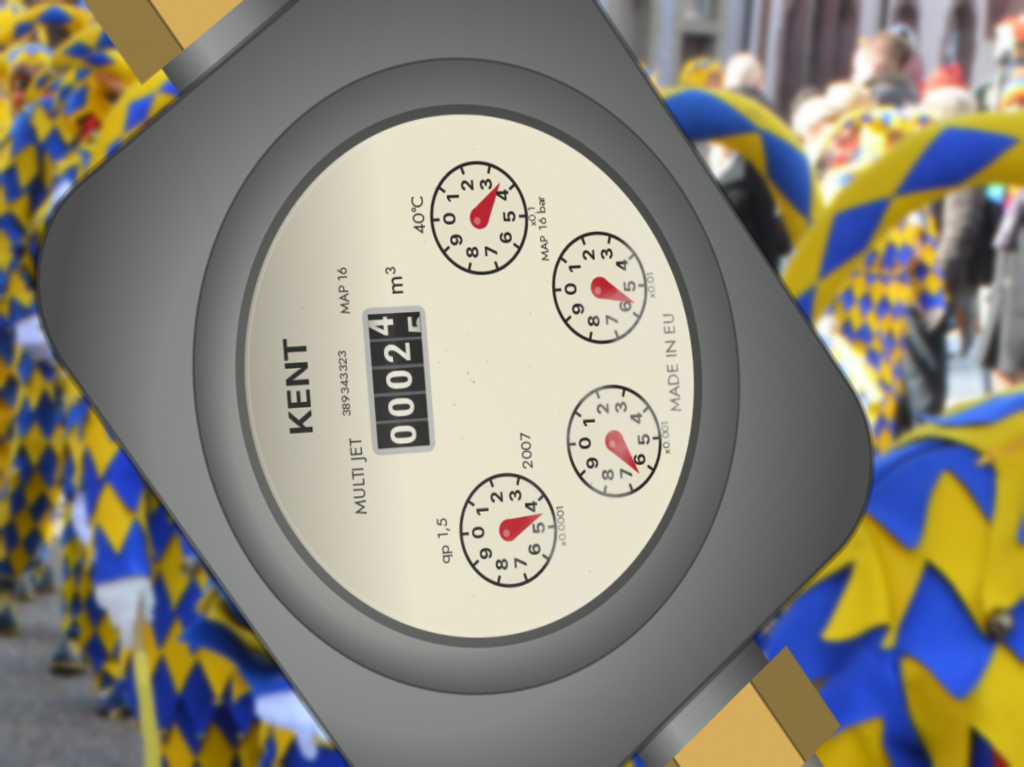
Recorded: value=24.3564 unit=m³
